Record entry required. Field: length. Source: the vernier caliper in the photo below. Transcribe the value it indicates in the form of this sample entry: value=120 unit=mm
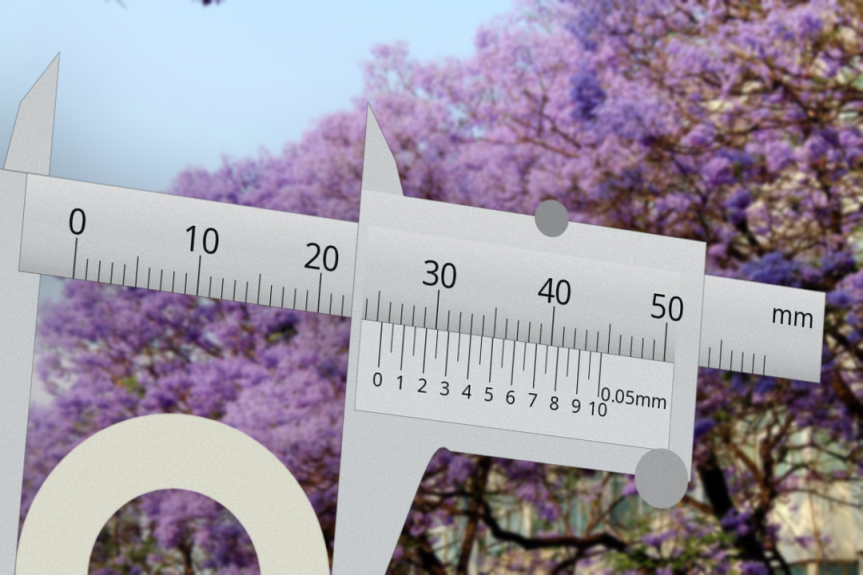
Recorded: value=25.4 unit=mm
